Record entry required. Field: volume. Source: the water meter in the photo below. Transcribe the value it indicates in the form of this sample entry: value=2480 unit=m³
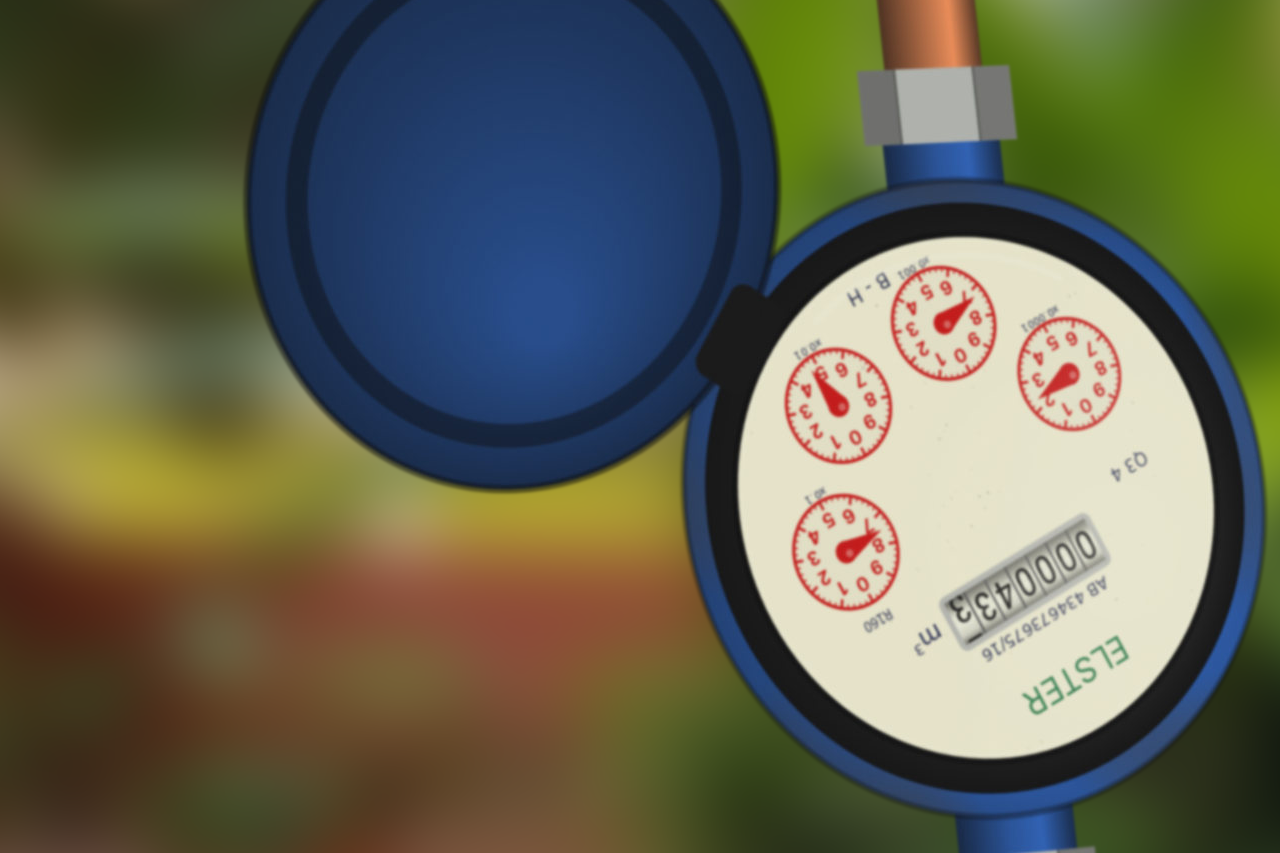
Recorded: value=432.7472 unit=m³
